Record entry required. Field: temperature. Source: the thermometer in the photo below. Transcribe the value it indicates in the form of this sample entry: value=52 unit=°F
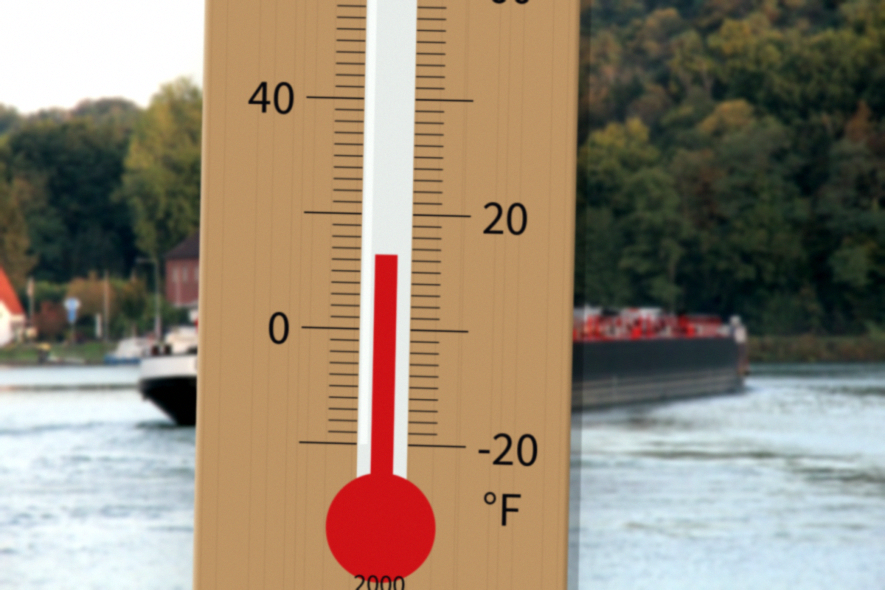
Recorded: value=13 unit=°F
